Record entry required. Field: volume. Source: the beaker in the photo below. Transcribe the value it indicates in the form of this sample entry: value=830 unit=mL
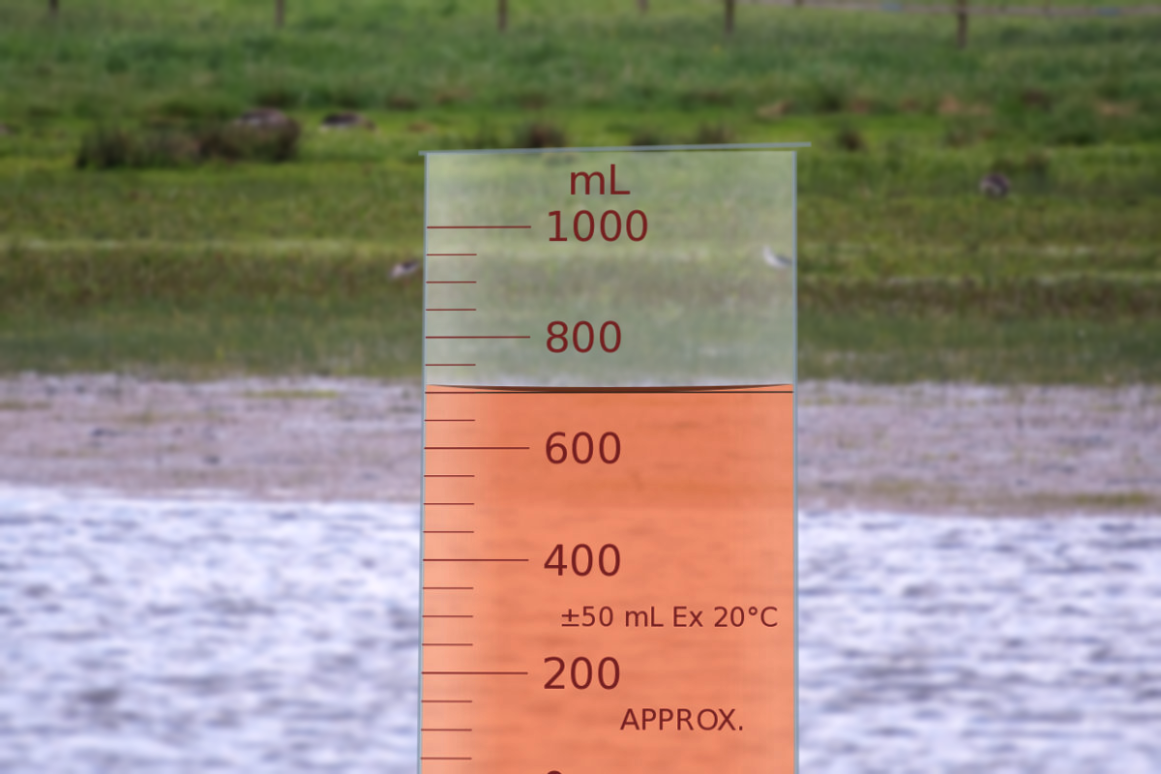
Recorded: value=700 unit=mL
